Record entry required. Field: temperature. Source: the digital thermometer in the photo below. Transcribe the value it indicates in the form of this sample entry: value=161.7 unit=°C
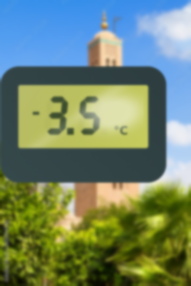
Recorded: value=-3.5 unit=°C
